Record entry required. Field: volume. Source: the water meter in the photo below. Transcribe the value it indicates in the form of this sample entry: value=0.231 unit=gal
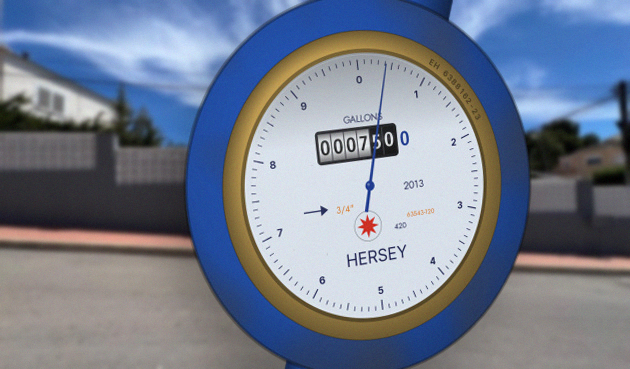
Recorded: value=7500.4 unit=gal
